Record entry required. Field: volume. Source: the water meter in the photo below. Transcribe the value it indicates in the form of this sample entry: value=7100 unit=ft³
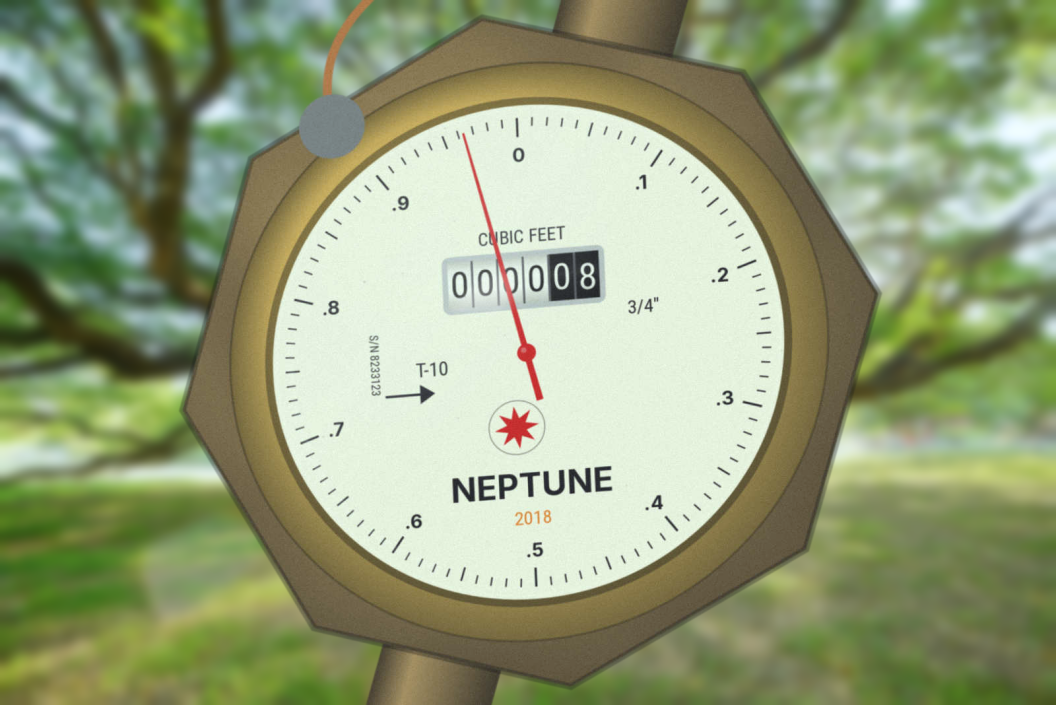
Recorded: value=7.96 unit=ft³
